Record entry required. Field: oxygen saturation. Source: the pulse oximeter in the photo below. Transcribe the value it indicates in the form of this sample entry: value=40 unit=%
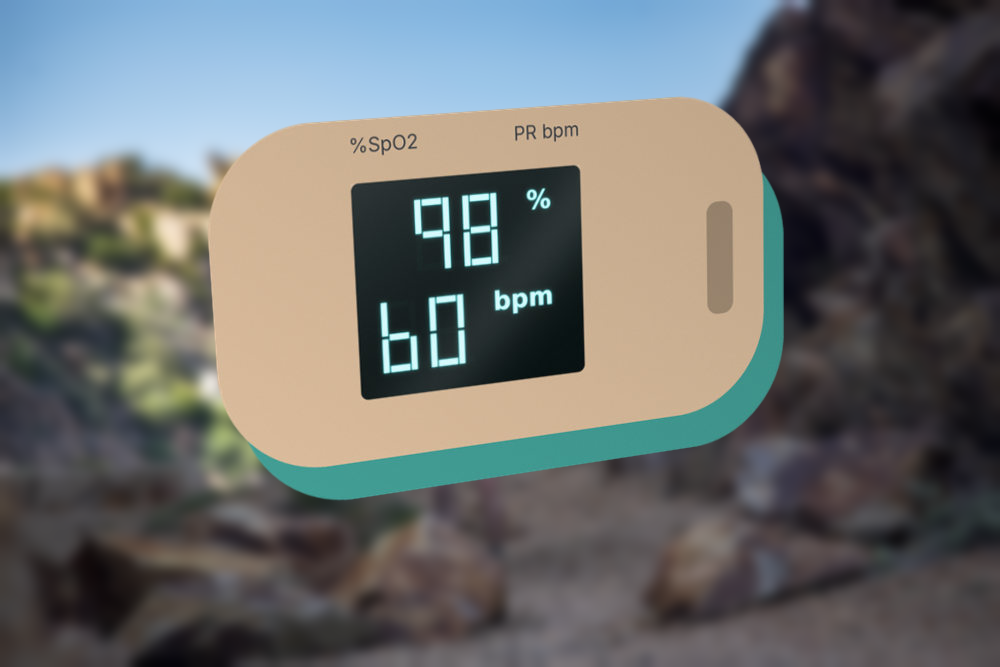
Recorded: value=98 unit=%
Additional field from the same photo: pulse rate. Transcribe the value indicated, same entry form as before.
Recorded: value=60 unit=bpm
